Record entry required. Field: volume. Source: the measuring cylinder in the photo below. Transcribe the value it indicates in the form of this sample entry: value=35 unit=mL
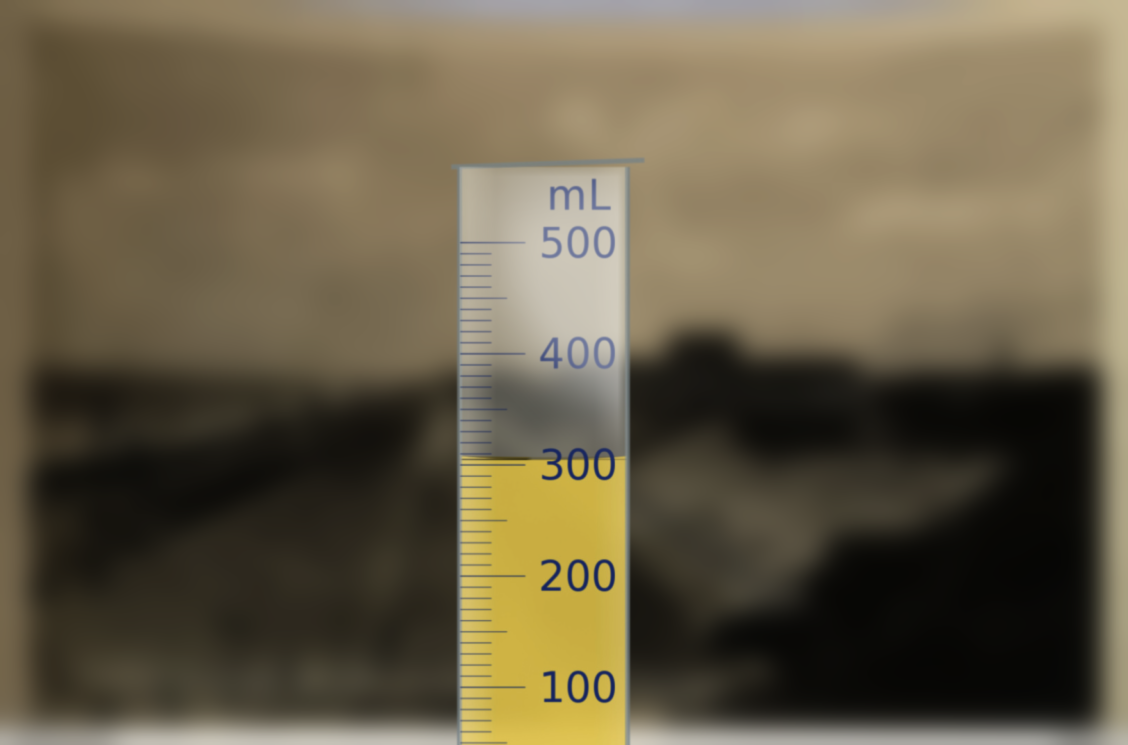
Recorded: value=305 unit=mL
